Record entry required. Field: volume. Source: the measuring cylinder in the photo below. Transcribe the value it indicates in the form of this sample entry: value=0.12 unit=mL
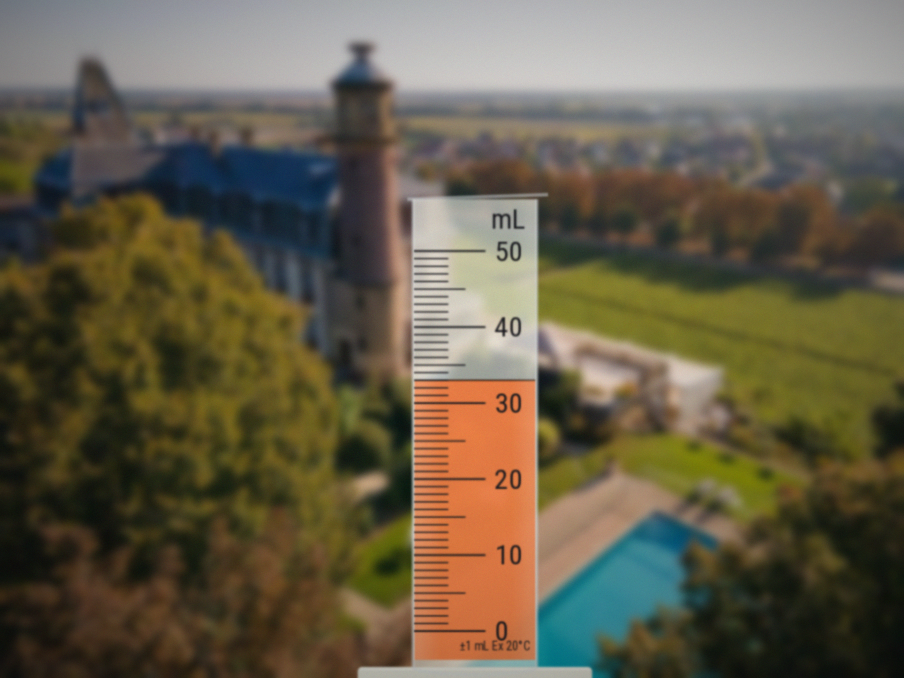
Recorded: value=33 unit=mL
